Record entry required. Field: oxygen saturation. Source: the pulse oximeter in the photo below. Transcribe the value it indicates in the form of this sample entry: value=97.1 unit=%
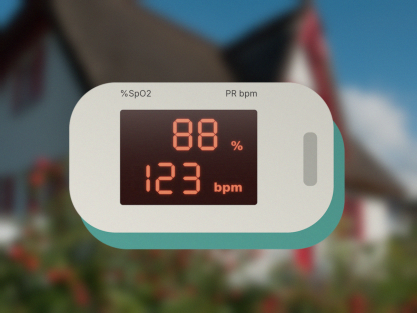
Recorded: value=88 unit=%
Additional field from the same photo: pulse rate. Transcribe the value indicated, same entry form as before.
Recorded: value=123 unit=bpm
